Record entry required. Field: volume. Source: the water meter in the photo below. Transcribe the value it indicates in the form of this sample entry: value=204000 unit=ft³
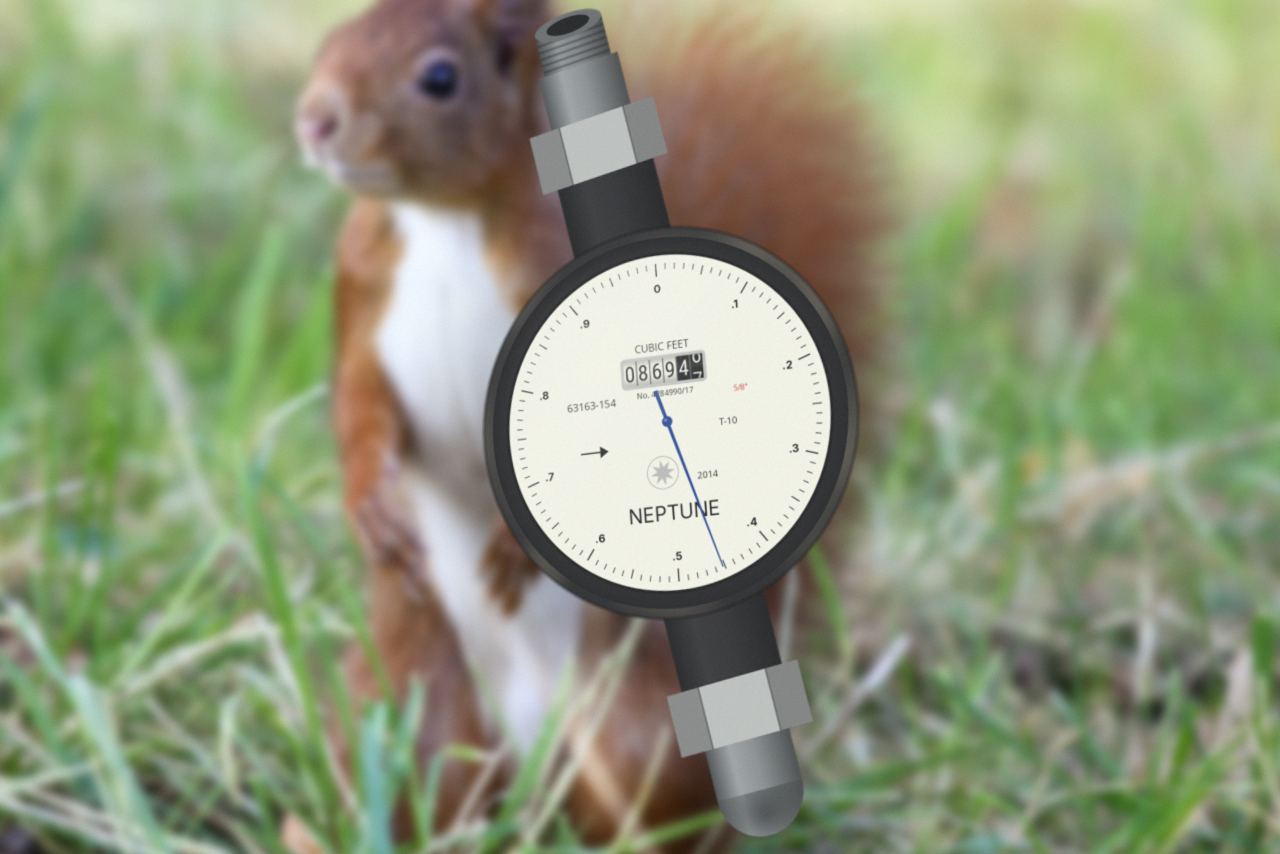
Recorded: value=86946.45 unit=ft³
